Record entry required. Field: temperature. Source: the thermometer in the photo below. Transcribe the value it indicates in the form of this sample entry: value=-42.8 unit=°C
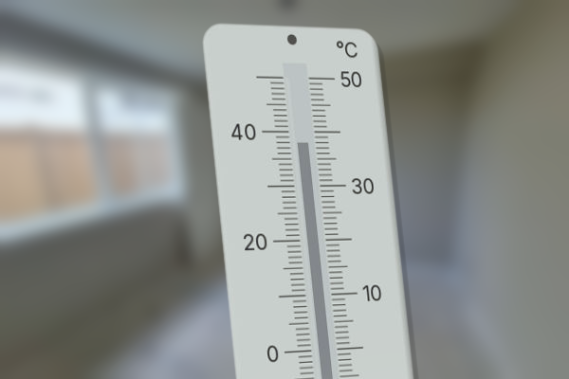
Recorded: value=38 unit=°C
